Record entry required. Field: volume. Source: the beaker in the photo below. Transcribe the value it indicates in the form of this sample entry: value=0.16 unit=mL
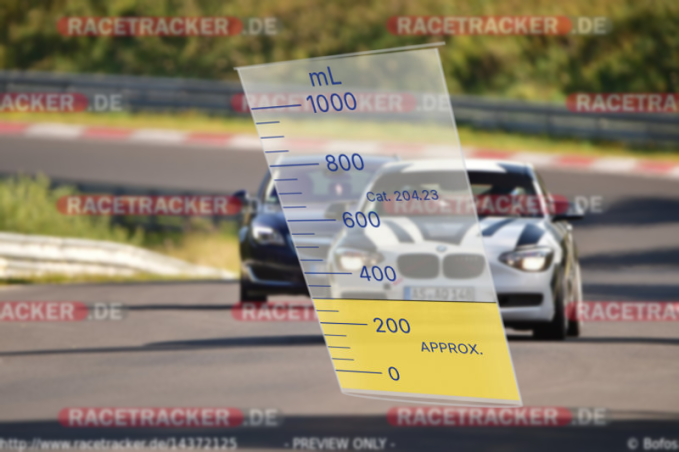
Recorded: value=300 unit=mL
